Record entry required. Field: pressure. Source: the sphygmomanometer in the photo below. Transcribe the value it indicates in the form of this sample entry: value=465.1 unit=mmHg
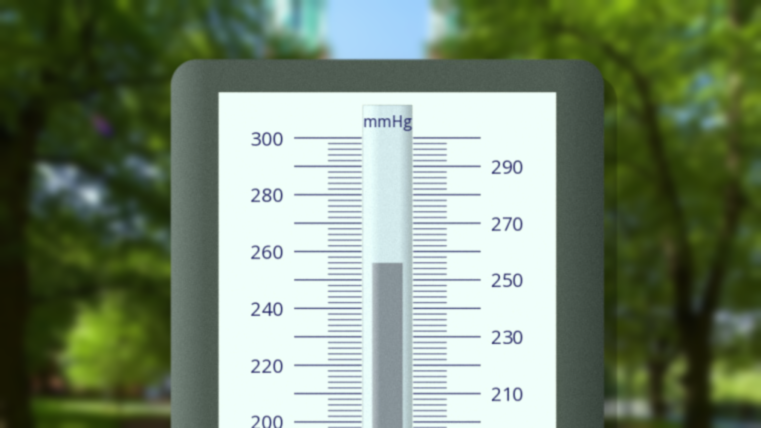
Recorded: value=256 unit=mmHg
